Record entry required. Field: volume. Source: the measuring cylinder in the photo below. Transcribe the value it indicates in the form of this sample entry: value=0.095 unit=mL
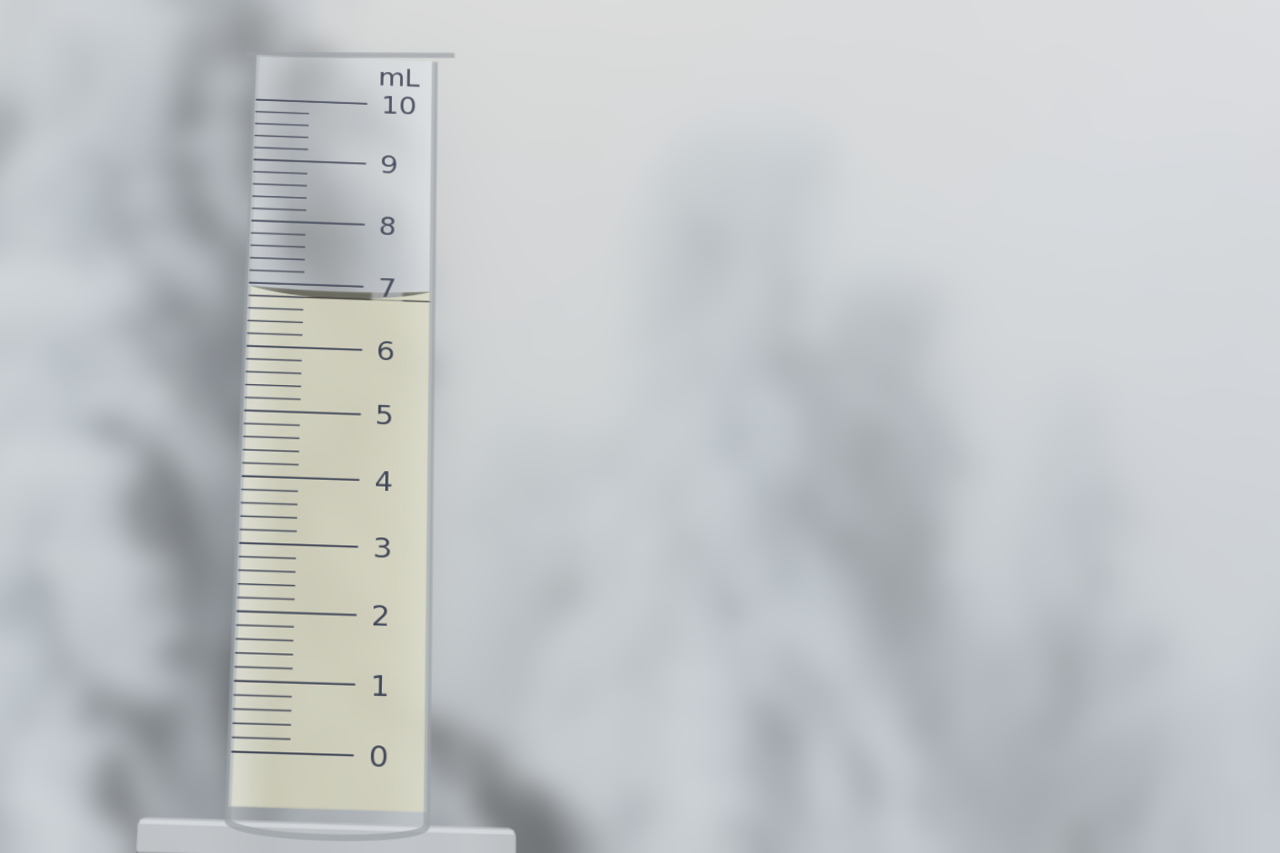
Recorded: value=6.8 unit=mL
